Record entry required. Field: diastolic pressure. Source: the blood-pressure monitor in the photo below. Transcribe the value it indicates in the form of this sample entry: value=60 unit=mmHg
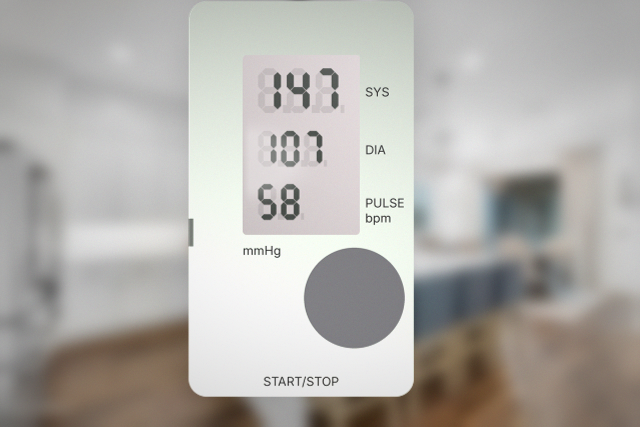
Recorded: value=107 unit=mmHg
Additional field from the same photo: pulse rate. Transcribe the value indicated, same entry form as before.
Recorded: value=58 unit=bpm
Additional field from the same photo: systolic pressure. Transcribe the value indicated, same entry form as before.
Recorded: value=147 unit=mmHg
